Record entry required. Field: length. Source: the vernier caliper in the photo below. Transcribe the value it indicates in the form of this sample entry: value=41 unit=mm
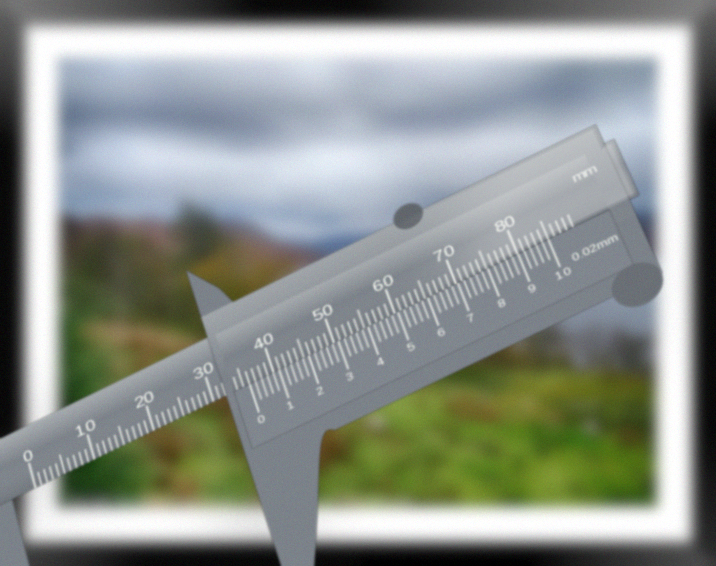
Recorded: value=36.0 unit=mm
